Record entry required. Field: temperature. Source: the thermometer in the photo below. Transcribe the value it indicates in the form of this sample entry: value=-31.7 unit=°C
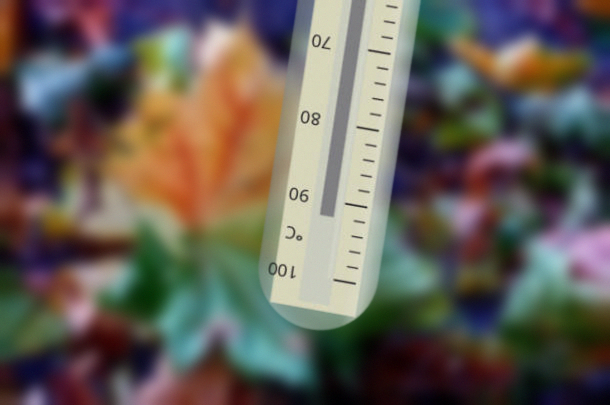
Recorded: value=92 unit=°C
